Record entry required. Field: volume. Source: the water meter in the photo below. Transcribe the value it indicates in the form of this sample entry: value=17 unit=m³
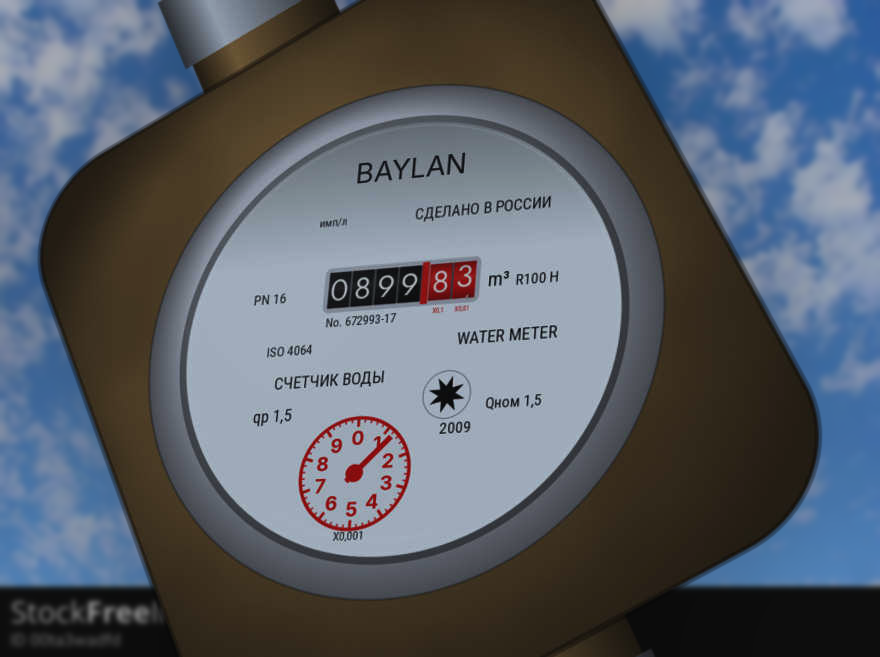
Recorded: value=899.831 unit=m³
